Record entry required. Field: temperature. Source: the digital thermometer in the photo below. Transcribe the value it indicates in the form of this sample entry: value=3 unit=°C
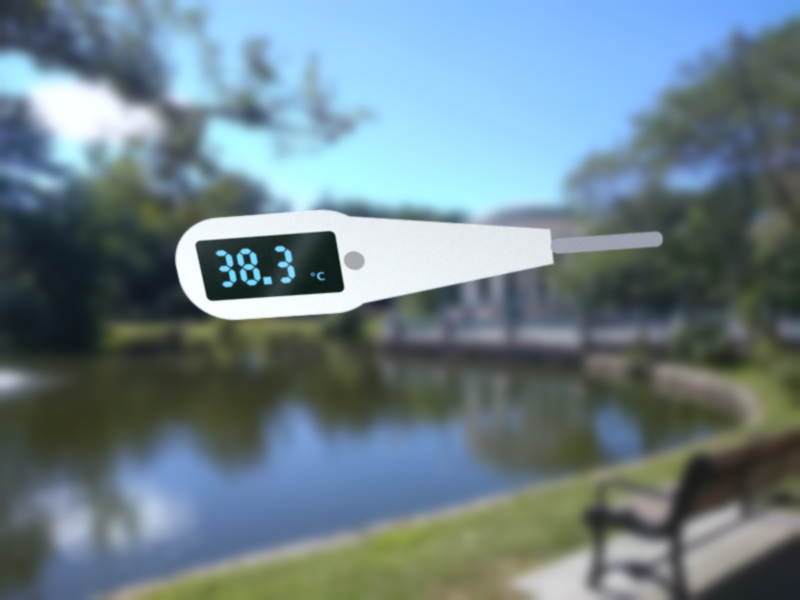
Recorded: value=38.3 unit=°C
